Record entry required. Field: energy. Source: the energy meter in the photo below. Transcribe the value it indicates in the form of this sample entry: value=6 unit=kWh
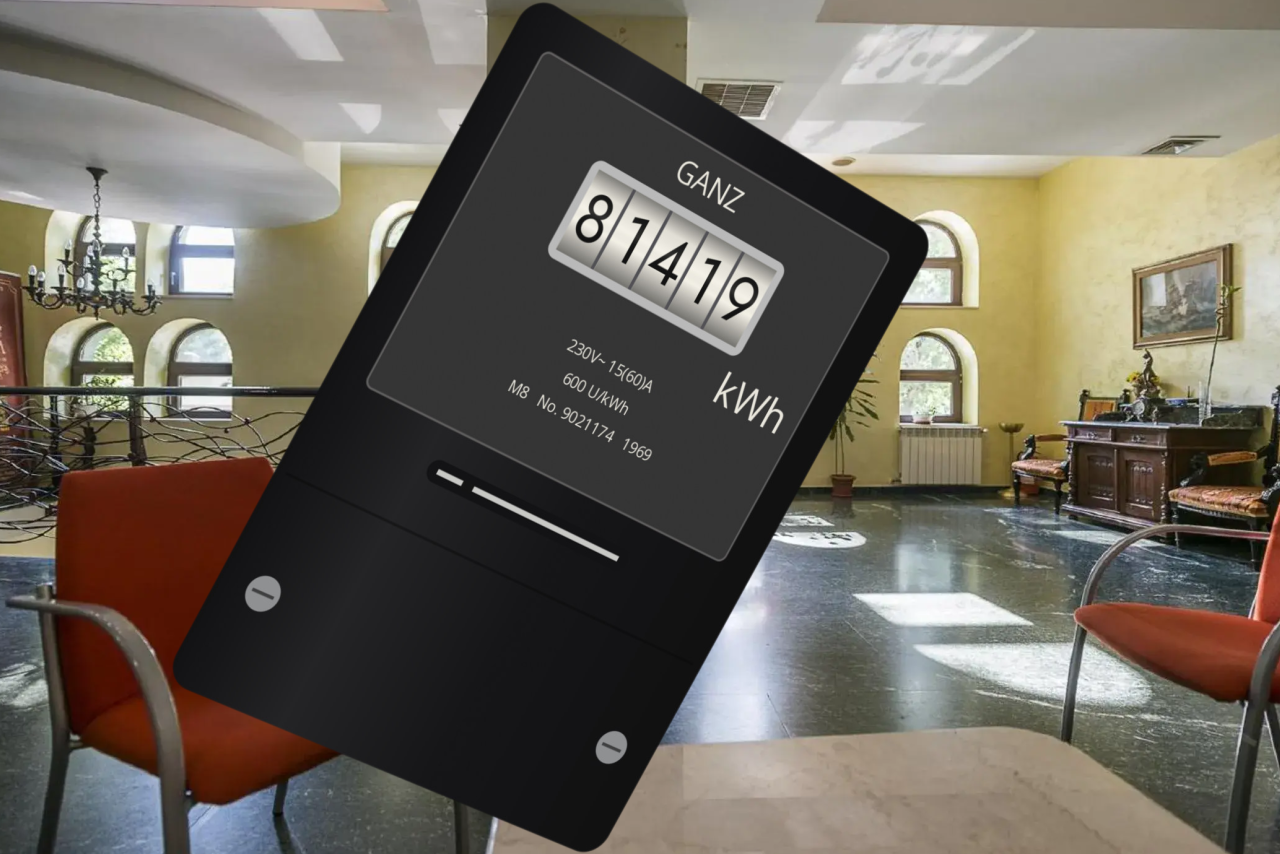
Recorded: value=81419 unit=kWh
